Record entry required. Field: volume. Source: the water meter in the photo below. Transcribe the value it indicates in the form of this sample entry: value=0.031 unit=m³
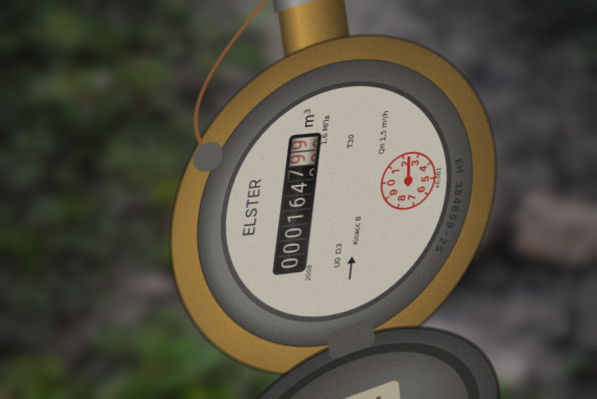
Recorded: value=1647.992 unit=m³
